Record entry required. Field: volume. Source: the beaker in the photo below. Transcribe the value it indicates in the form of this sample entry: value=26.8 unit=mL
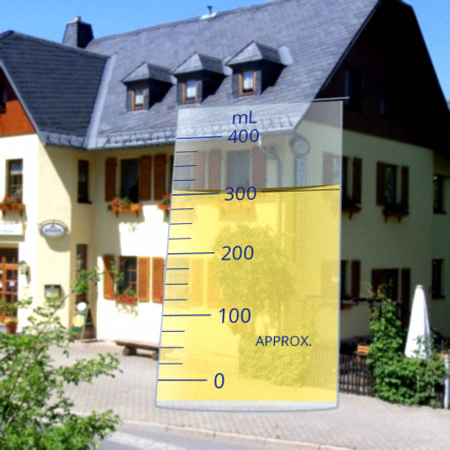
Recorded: value=300 unit=mL
